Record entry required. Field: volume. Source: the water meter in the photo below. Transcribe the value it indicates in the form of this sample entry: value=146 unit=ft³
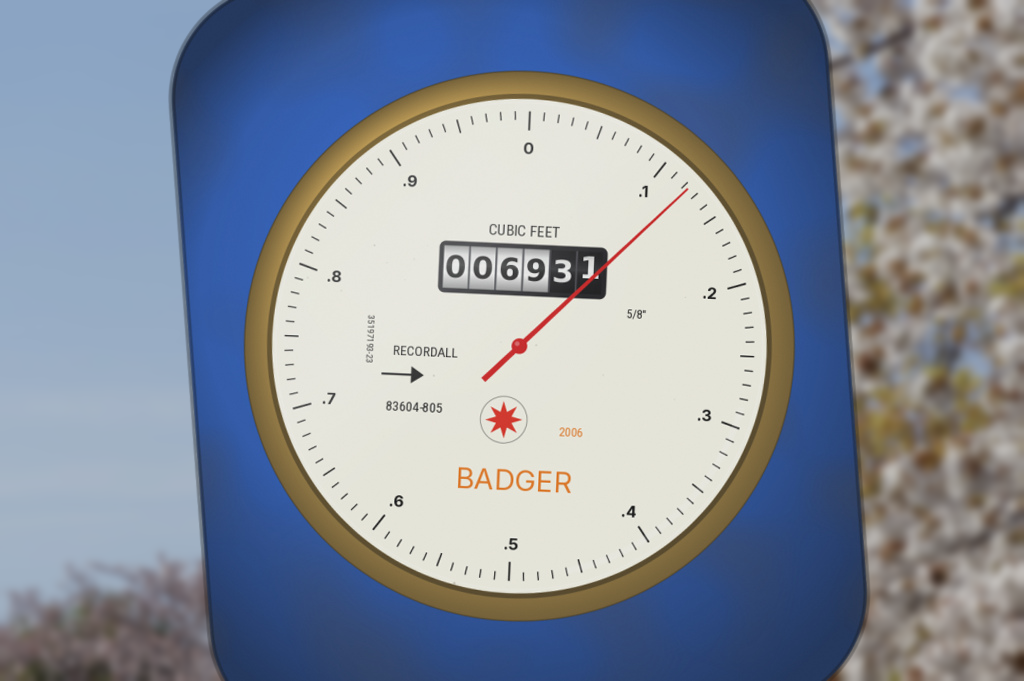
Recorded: value=6931.12 unit=ft³
